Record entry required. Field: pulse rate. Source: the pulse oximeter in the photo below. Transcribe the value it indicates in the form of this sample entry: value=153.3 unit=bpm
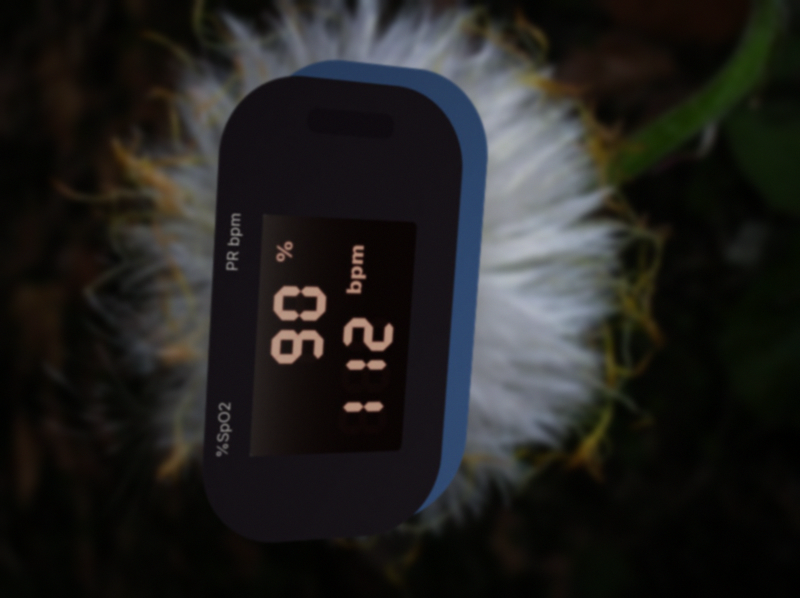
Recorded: value=112 unit=bpm
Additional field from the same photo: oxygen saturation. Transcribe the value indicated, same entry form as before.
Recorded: value=90 unit=%
